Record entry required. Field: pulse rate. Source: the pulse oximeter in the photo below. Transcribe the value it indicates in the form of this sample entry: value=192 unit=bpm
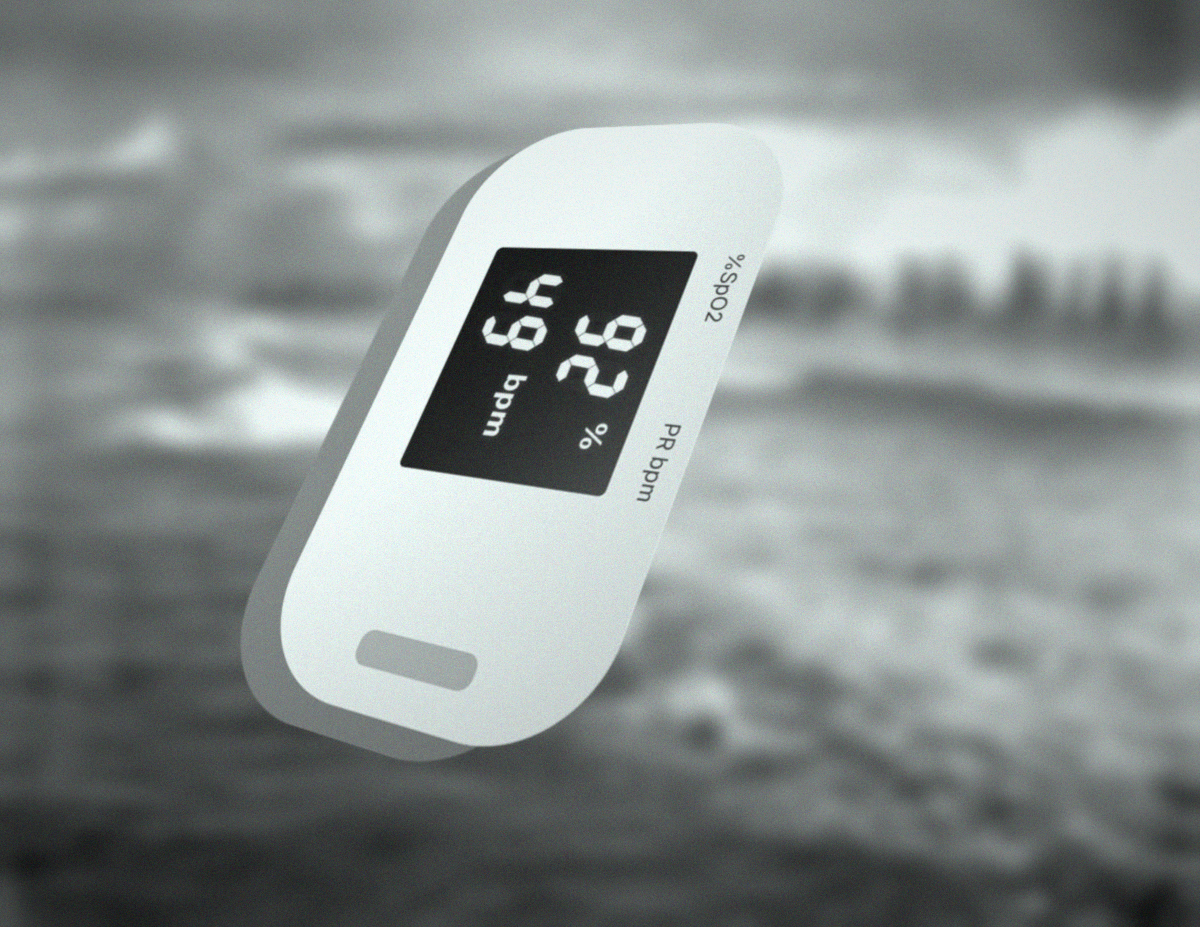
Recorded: value=49 unit=bpm
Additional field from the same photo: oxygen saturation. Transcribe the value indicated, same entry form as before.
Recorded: value=92 unit=%
